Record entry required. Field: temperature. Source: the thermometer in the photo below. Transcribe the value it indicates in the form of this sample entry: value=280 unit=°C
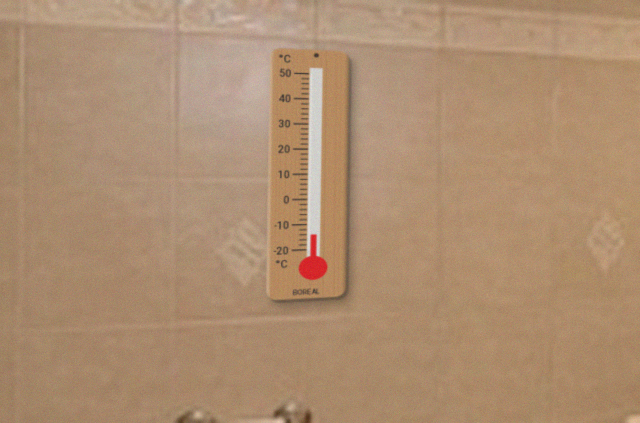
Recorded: value=-14 unit=°C
